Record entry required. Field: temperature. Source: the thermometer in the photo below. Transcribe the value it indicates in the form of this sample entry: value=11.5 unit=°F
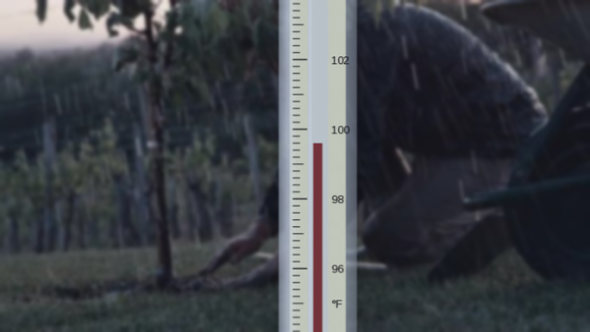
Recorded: value=99.6 unit=°F
